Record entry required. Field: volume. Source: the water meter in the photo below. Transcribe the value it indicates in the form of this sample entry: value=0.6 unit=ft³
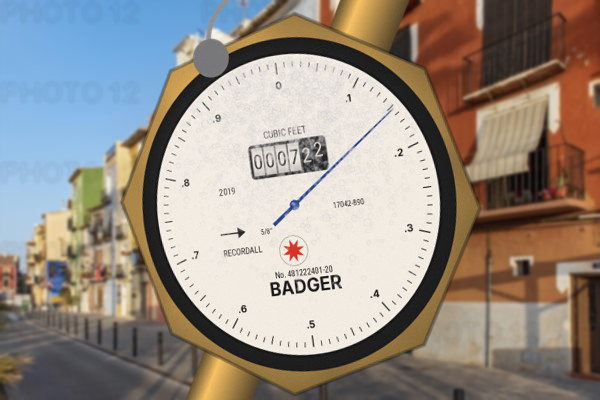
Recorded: value=722.15 unit=ft³
